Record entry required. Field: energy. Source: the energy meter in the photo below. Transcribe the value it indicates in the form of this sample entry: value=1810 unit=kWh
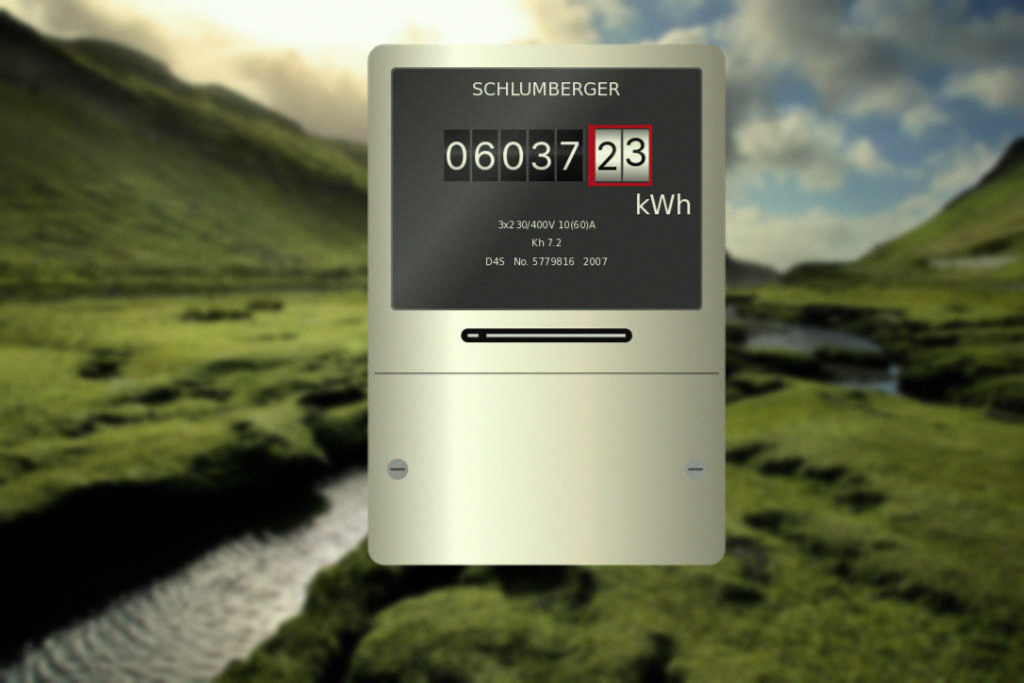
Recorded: value=6037.23 unit=kWh
